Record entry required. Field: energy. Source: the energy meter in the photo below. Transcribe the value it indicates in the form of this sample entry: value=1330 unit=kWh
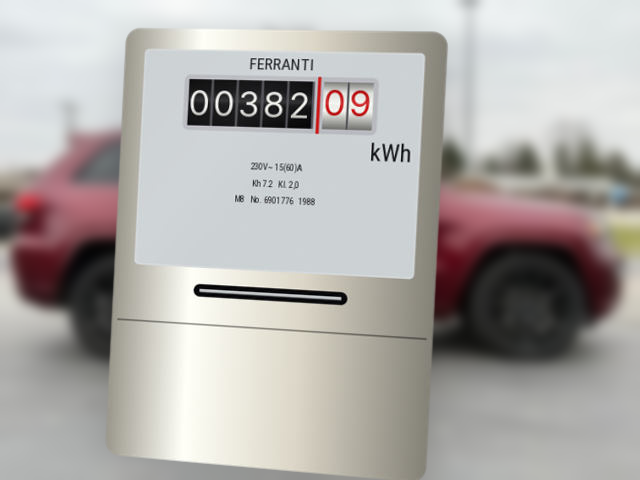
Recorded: value=382.09 unit=kWh
